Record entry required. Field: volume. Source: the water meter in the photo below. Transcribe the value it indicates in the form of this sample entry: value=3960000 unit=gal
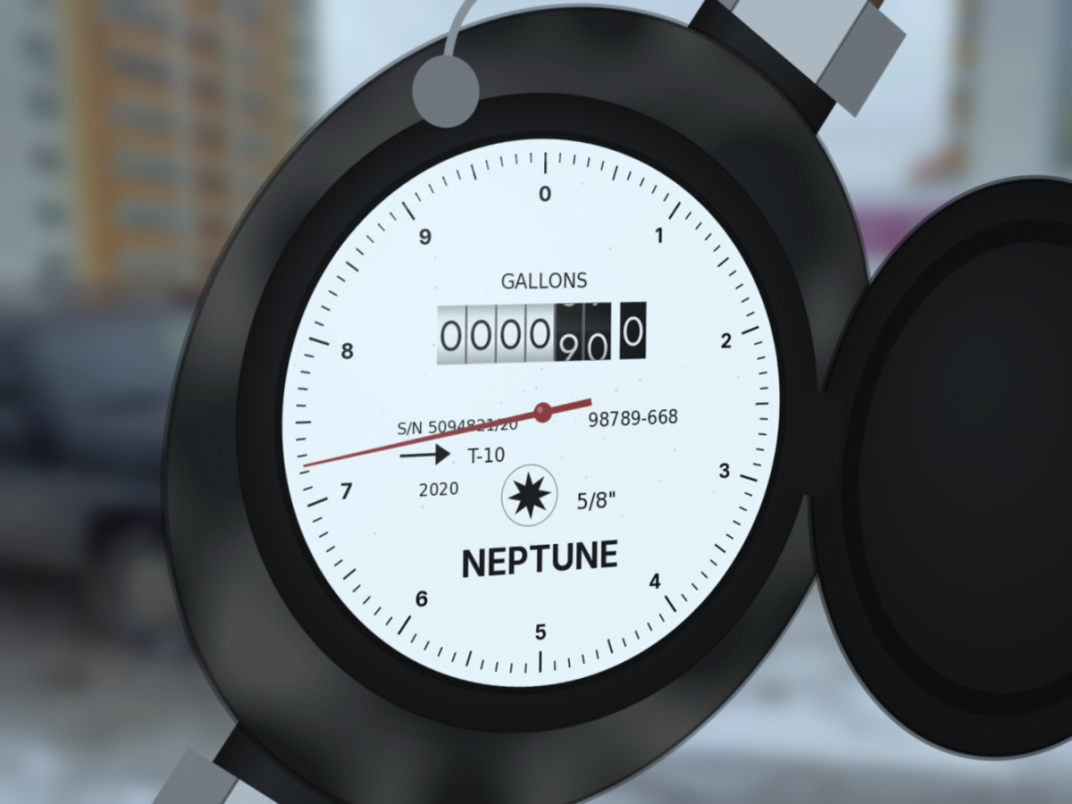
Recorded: value=897.2 unit=gal
